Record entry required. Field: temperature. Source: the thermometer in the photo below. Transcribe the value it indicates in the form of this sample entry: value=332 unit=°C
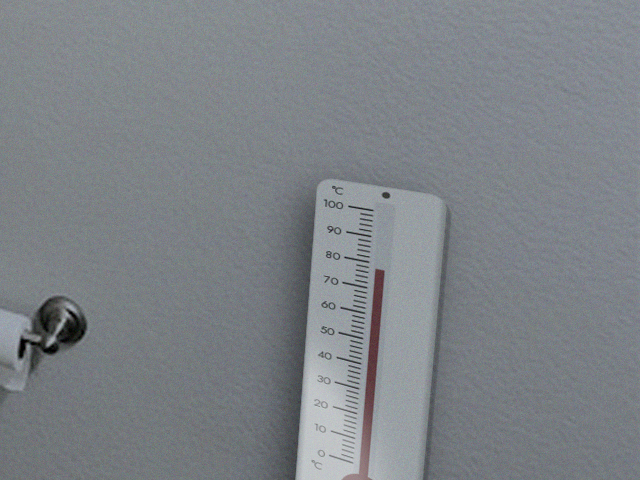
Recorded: value=78 unit=°C
